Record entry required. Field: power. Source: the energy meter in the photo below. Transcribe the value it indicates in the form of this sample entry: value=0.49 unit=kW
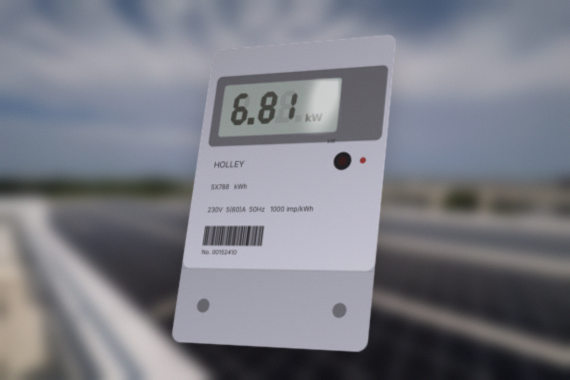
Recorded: value=6.81 unit=kW
